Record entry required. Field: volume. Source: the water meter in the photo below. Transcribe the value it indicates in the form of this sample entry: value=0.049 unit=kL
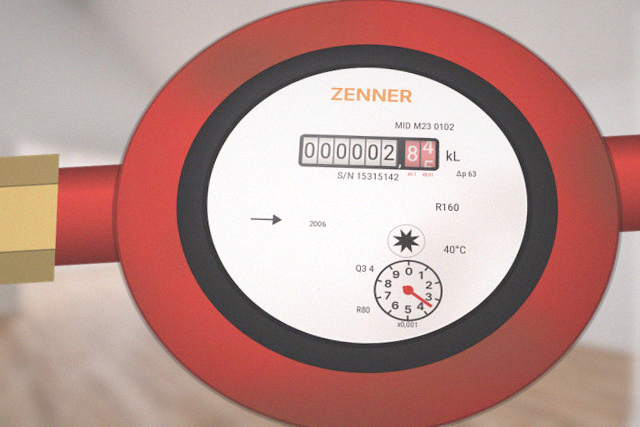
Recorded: value=2.843 unit=kL
